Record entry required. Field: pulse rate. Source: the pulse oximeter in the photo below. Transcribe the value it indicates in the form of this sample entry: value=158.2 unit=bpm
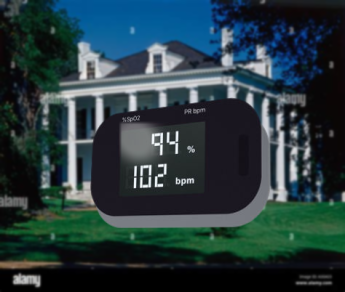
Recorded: value=102 unit=bpm
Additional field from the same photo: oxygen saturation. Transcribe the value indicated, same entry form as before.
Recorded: value=94 unit=%
